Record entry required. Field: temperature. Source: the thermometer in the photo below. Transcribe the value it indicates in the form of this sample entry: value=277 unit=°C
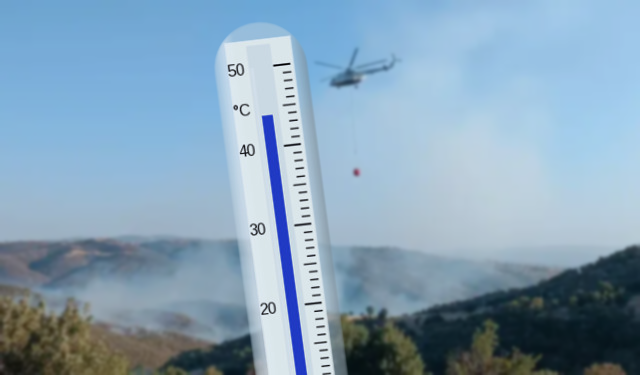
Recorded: value=44 unit=°C
